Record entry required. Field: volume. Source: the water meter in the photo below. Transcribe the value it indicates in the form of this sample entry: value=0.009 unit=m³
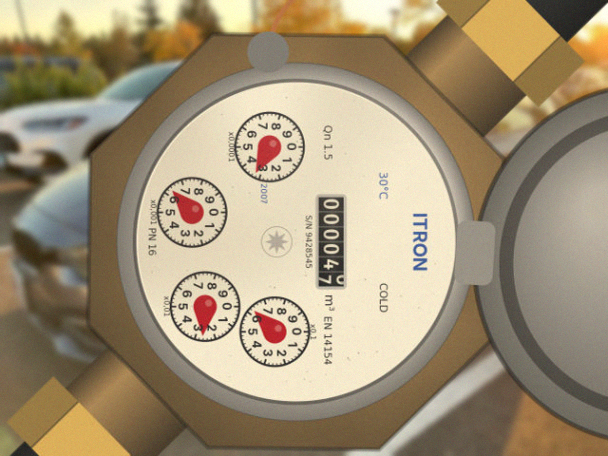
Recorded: value=46.6263 unit=m³
